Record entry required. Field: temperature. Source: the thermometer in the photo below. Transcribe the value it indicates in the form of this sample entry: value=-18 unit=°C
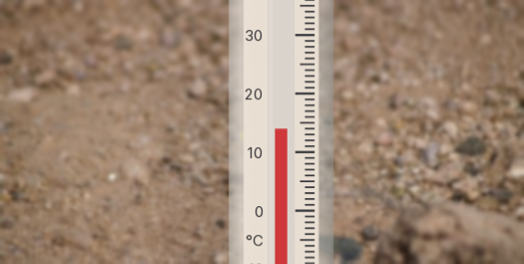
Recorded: value=14 unit=°C
